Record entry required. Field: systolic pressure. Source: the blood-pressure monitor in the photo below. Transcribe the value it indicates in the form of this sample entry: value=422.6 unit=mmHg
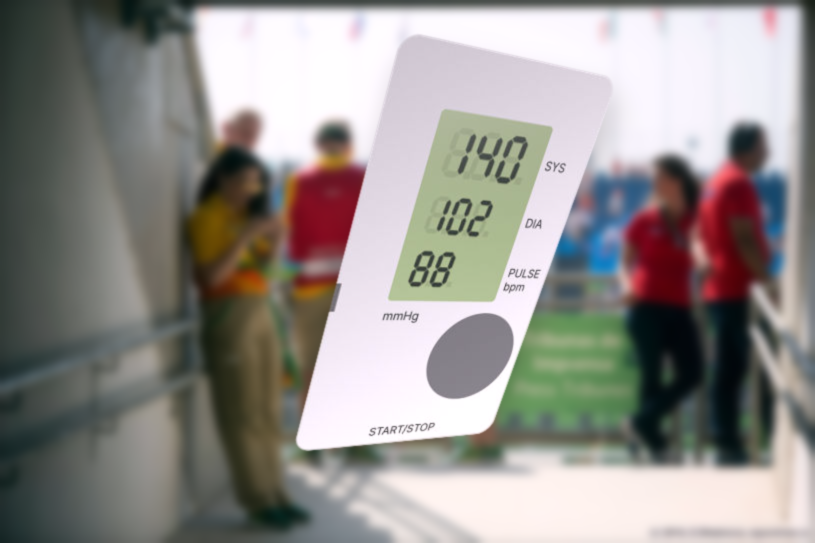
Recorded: value=140 unit=mmHg
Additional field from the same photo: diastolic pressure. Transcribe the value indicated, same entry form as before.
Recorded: value=102 unit=mmHg
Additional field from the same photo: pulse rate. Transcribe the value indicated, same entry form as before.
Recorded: value=88 unit=bpm
